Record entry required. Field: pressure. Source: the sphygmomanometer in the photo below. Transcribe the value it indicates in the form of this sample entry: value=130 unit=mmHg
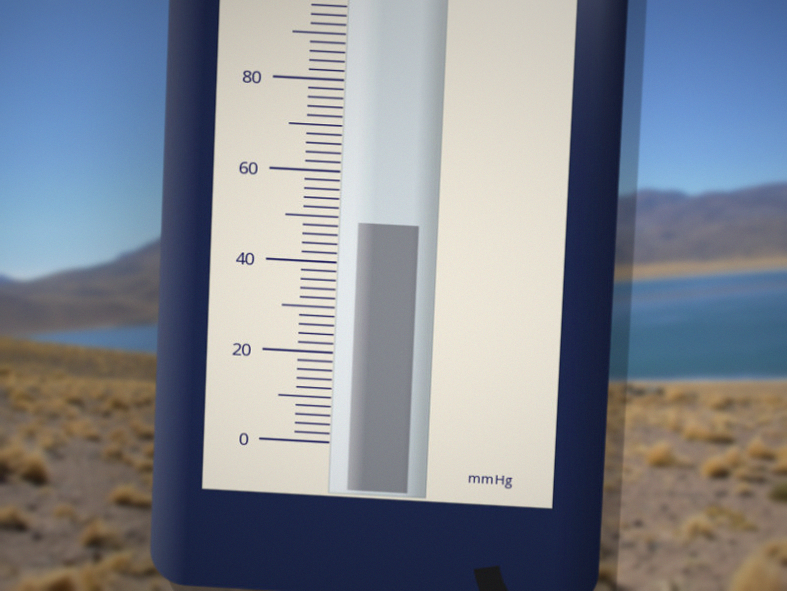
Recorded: value=49 unit=mmHg
